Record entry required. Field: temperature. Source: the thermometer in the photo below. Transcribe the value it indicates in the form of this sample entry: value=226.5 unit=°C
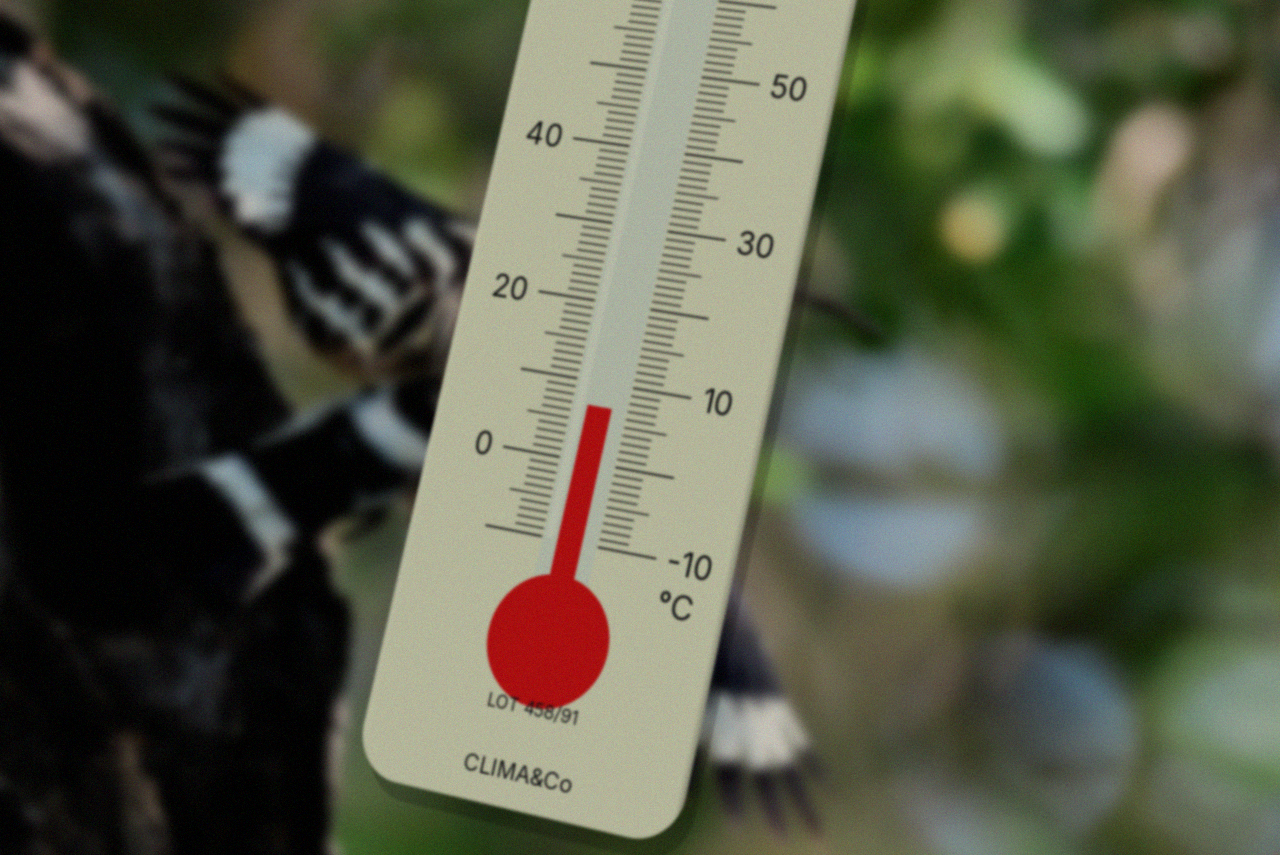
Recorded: value=7 unit=°C
